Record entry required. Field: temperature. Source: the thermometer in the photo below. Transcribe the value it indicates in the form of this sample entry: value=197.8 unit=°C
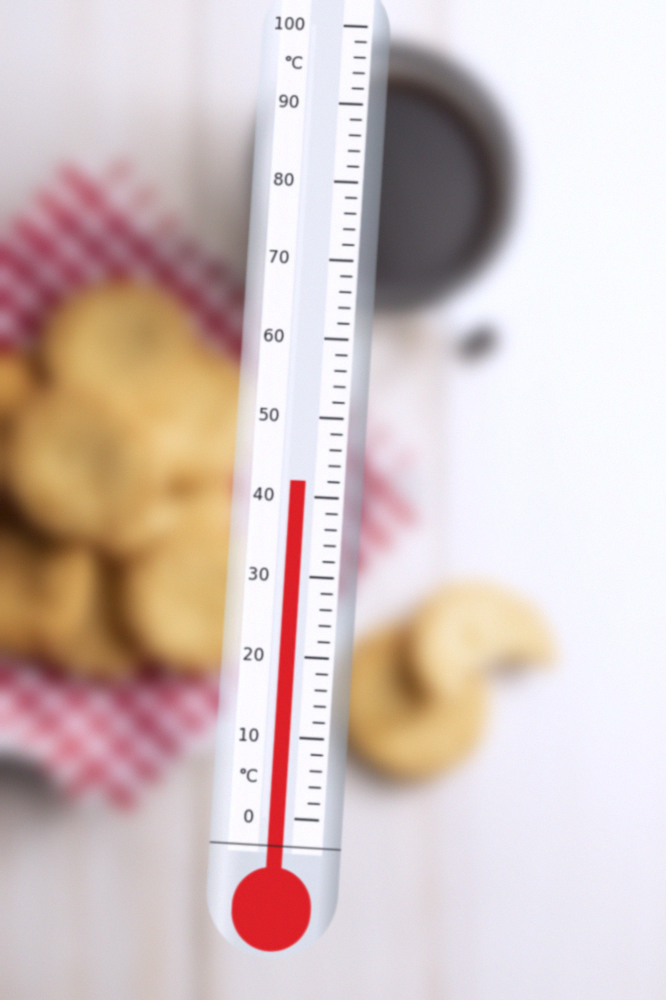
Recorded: value=42 unit=°C
